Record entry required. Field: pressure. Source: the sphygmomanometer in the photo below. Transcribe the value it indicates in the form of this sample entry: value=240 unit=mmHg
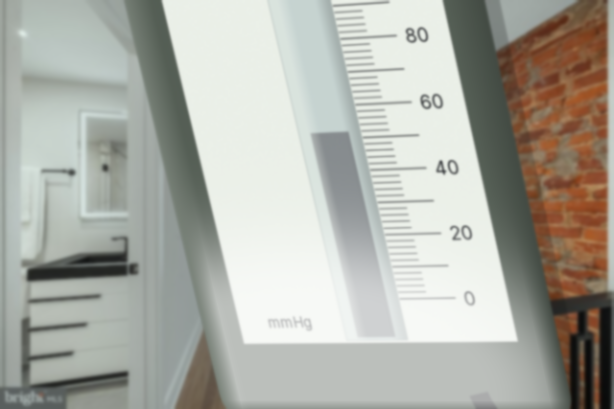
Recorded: value=52 unit=mmHg
